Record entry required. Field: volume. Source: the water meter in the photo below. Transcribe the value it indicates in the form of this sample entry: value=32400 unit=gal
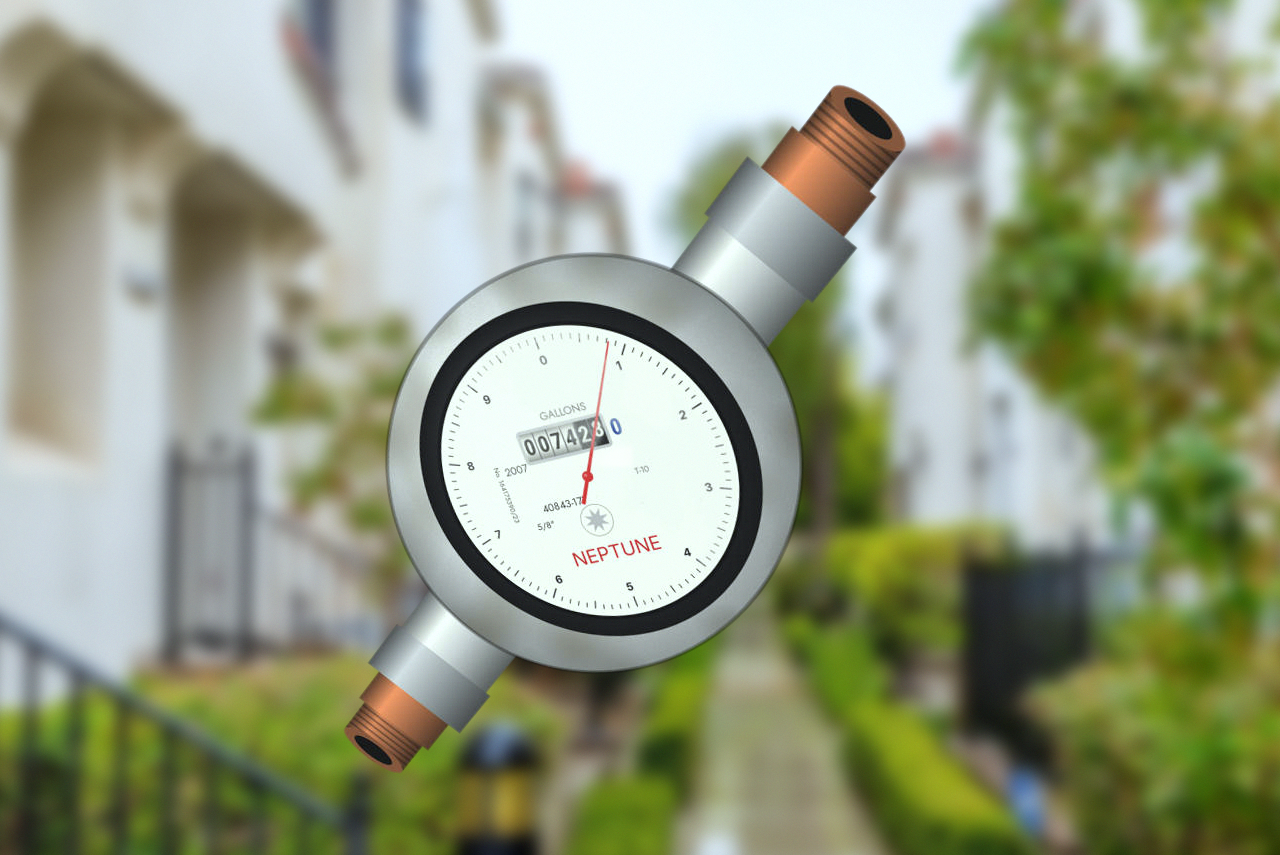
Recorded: value=74280.8 unit=gal
